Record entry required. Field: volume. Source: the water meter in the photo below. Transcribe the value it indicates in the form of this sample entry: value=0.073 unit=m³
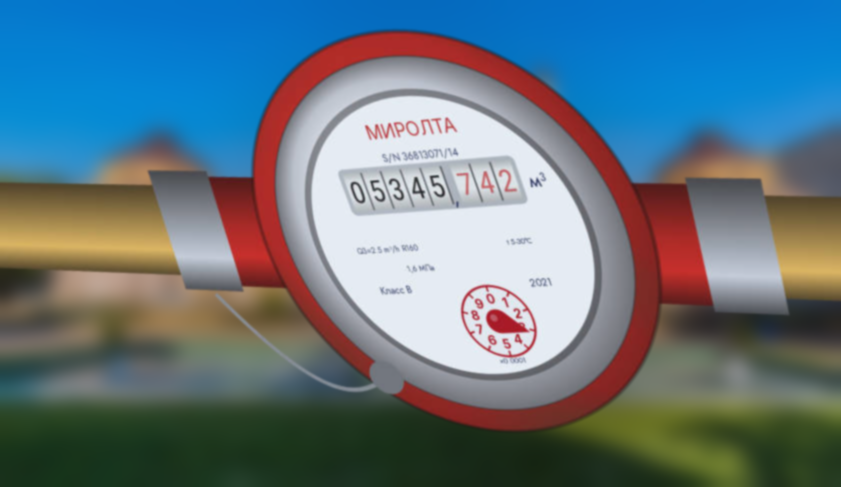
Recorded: value=5345.7423 unit=m³
